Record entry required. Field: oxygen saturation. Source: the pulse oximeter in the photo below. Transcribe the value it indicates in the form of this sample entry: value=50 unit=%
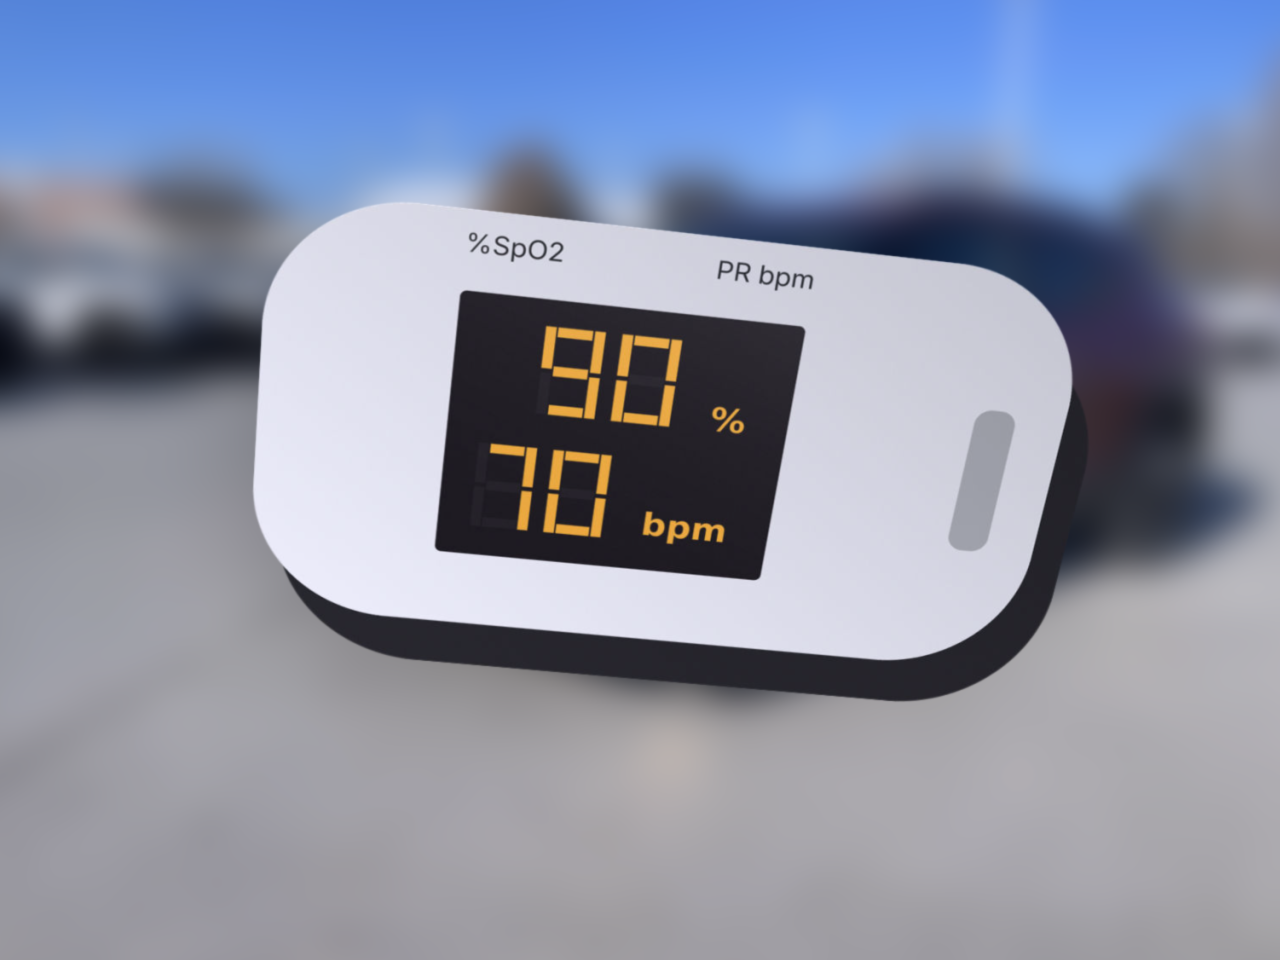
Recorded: value=90 unit=%
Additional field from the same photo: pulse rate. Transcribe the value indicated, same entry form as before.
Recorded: value=70 unit=bpm
